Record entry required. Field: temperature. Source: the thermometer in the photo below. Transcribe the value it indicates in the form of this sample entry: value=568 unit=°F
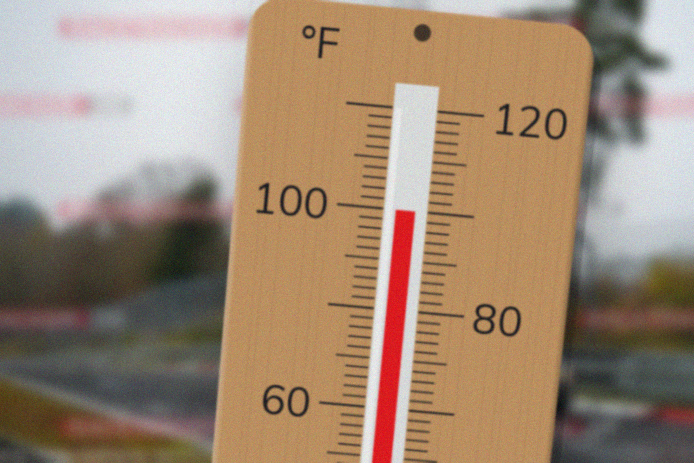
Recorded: value=100 unit=°F
